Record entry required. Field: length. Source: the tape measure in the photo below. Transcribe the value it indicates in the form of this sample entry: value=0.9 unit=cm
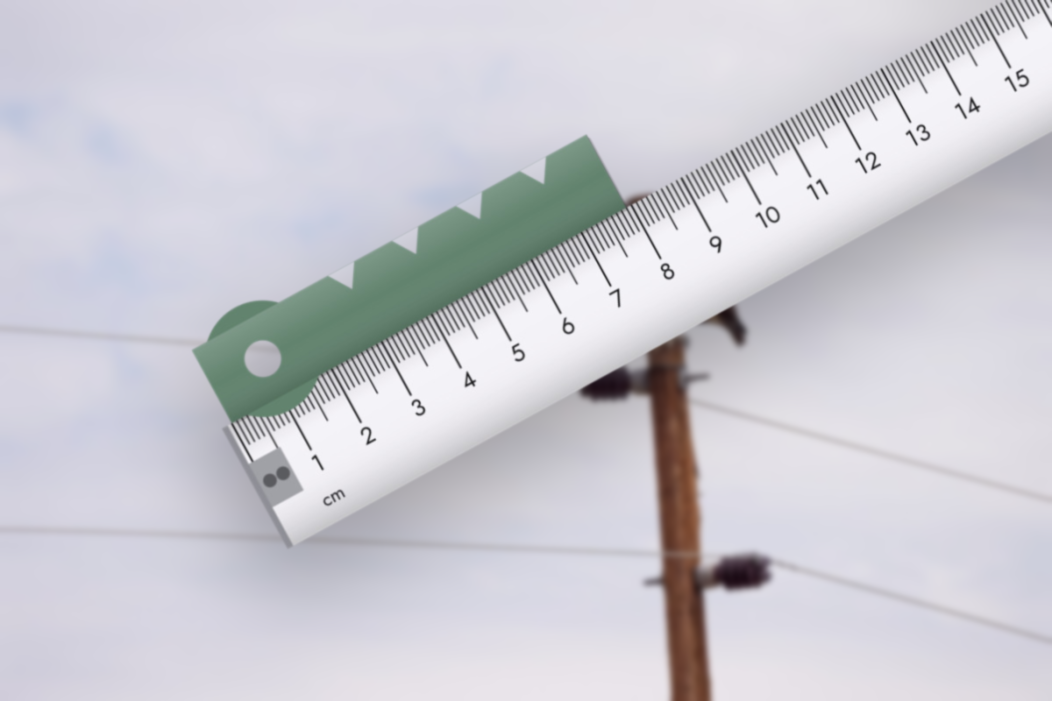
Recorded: value=7.9 unit=cm
